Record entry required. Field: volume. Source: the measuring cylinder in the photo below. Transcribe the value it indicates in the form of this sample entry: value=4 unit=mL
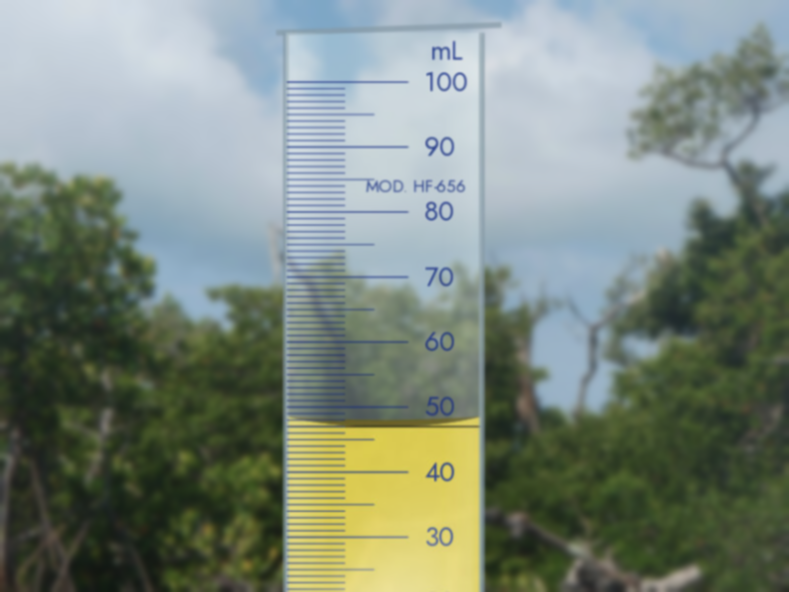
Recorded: value=47 unit=mL
